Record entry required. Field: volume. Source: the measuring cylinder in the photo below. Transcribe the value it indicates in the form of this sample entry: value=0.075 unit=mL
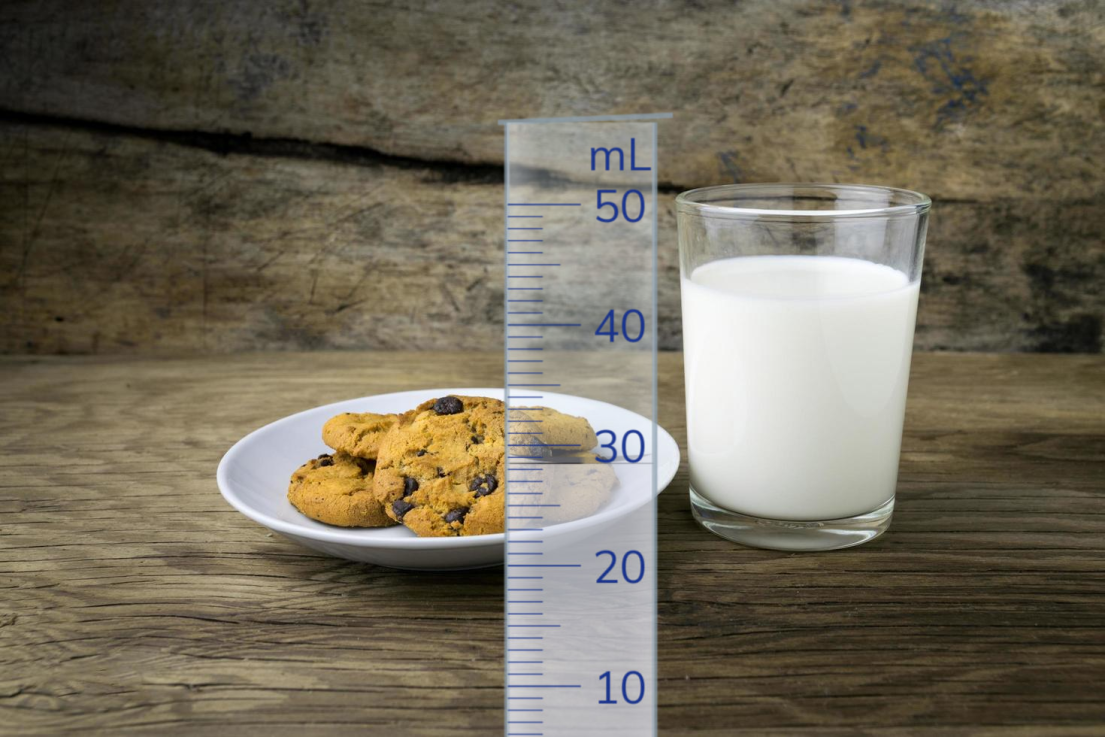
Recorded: value=28.5 unit=mL
